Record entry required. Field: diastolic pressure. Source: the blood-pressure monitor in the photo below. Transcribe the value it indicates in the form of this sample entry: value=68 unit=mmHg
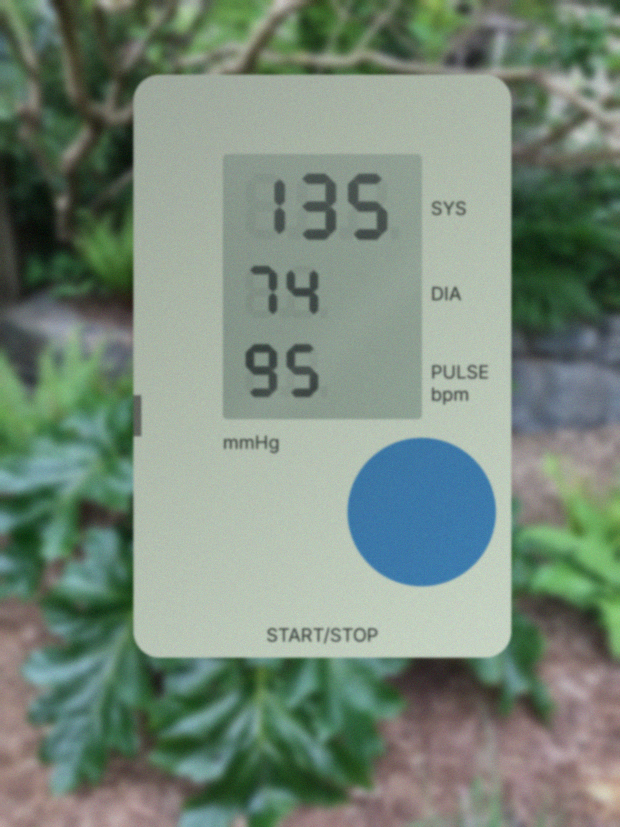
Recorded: value=74 unit=mmHg
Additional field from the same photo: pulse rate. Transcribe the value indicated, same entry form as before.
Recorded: value=95 unit=bpm
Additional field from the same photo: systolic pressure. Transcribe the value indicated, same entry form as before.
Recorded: value=135 unit=mmHg
